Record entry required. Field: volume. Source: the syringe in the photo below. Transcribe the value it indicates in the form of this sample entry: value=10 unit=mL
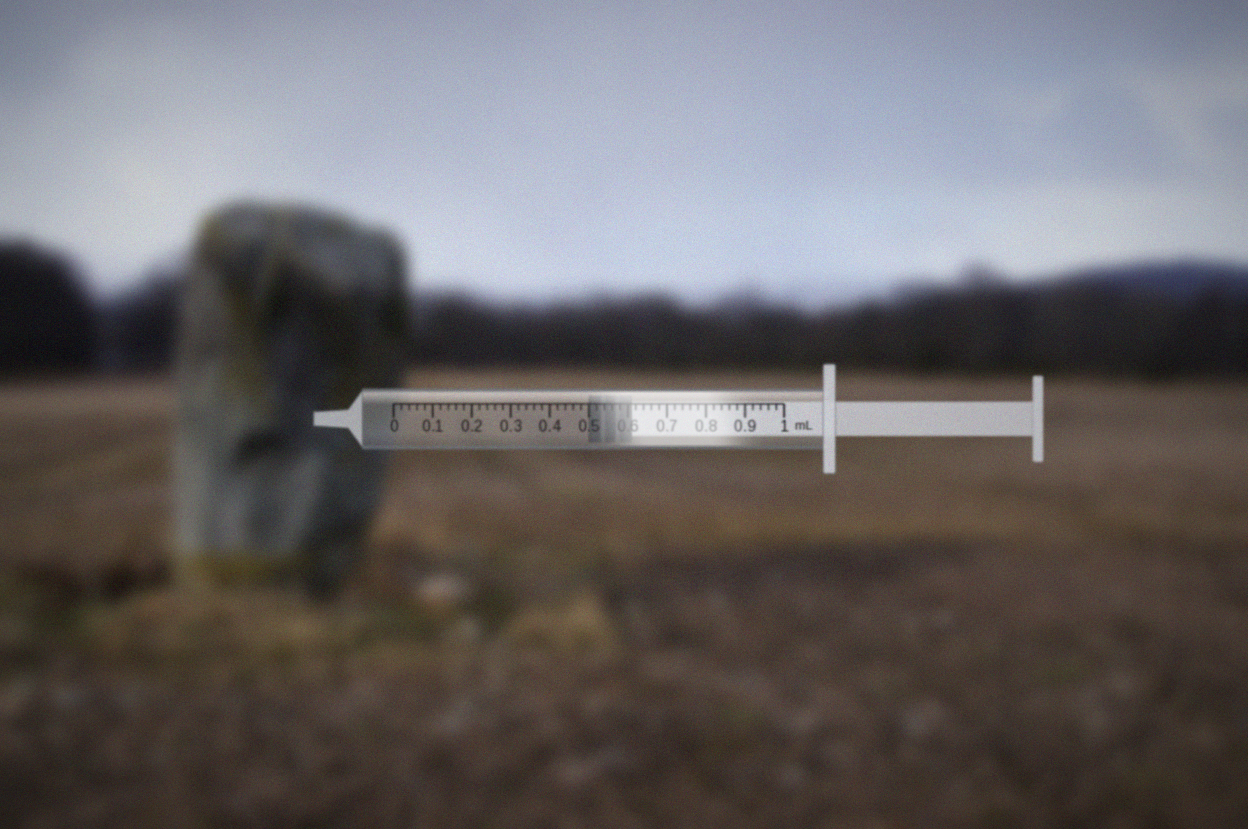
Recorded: value=0.5 unit=mL
